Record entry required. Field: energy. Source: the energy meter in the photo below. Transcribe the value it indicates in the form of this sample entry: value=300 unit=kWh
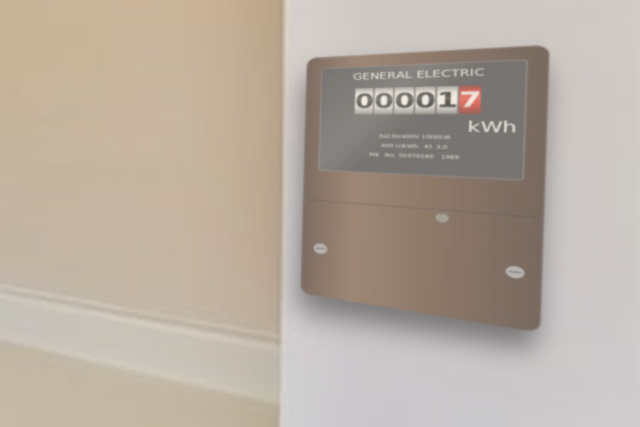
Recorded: value=1.7 unit=kWh
